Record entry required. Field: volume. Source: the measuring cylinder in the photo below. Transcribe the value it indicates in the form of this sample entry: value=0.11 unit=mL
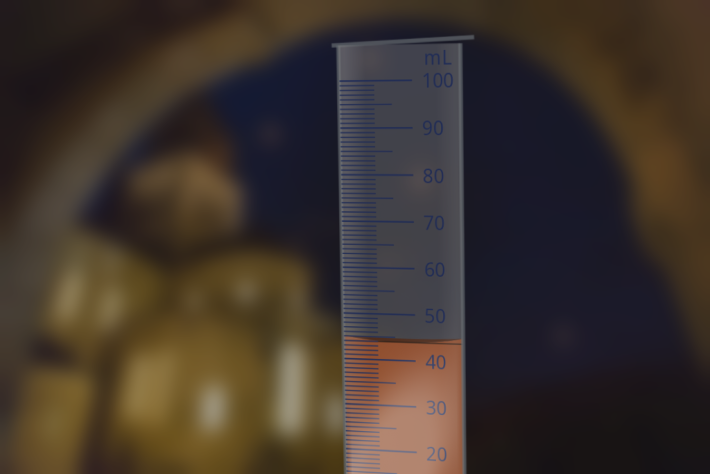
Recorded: value=44 unit=mL
